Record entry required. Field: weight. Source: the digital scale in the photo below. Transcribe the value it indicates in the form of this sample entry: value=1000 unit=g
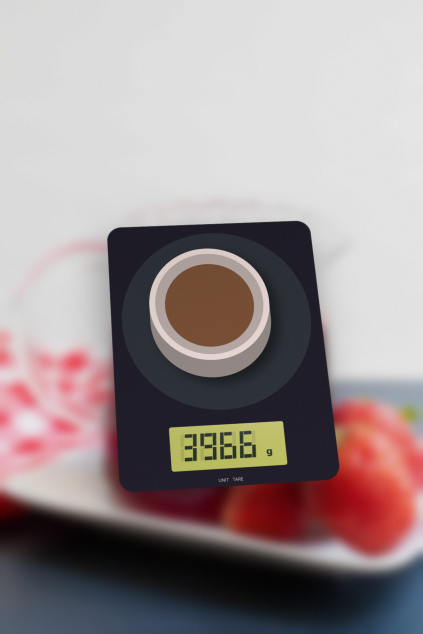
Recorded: value=3966 unit=g
